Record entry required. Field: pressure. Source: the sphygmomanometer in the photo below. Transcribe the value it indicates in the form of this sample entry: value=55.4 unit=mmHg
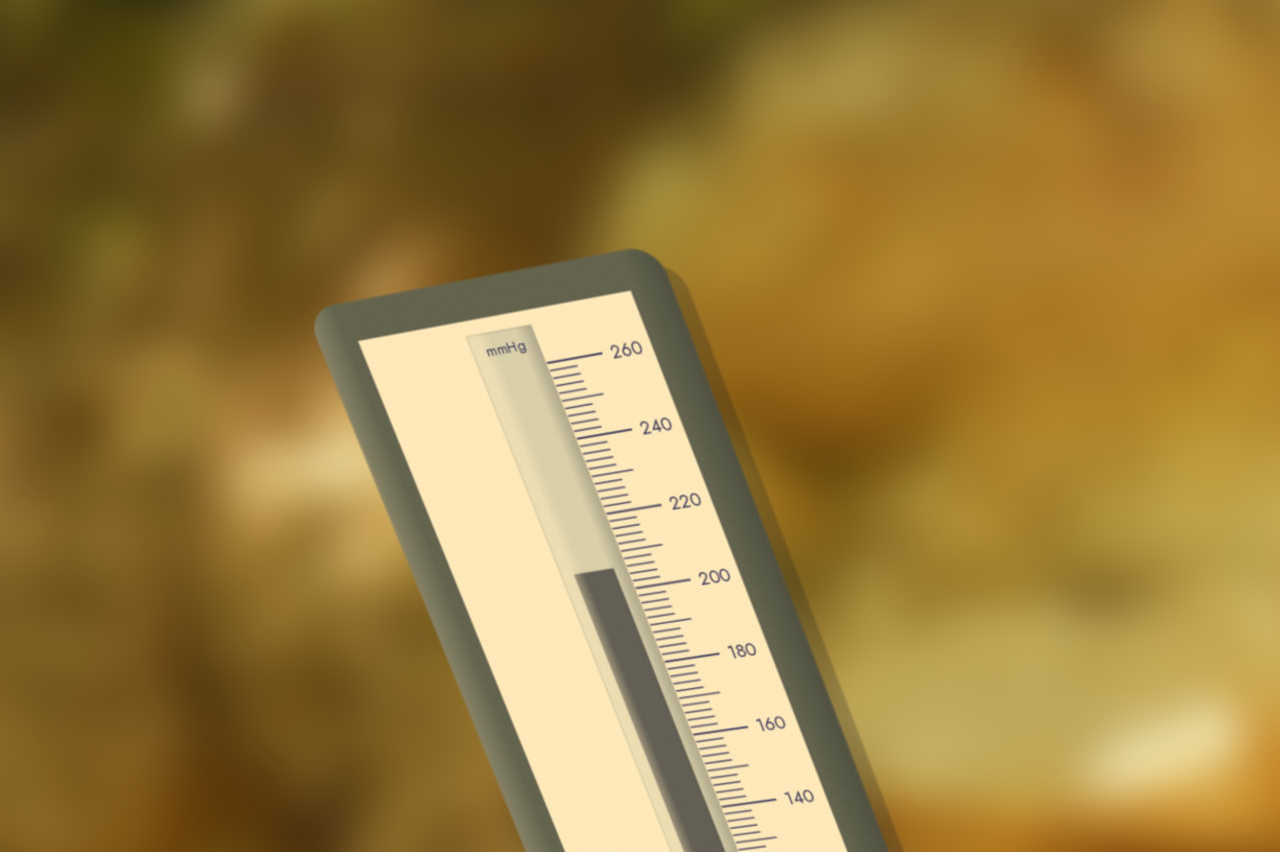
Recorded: value=206 unit=mmHg
